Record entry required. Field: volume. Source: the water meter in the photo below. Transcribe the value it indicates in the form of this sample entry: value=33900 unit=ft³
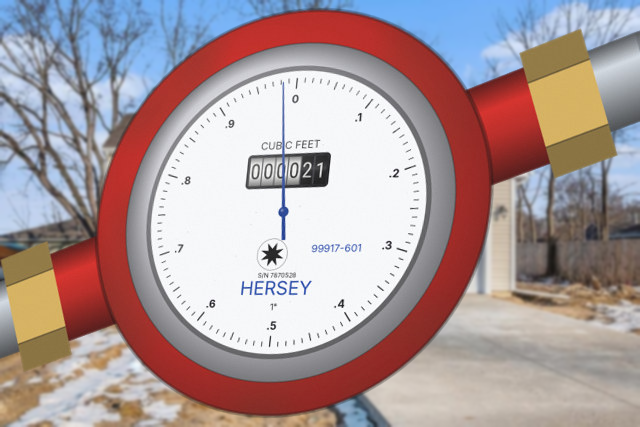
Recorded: value=20.98 unit=ft³
